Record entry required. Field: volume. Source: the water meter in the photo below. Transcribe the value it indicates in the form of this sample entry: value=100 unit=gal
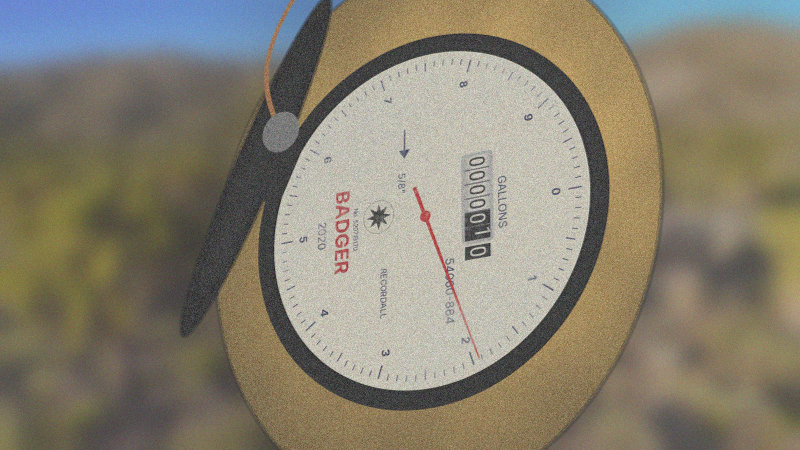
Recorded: value=11.9 unit=gal
